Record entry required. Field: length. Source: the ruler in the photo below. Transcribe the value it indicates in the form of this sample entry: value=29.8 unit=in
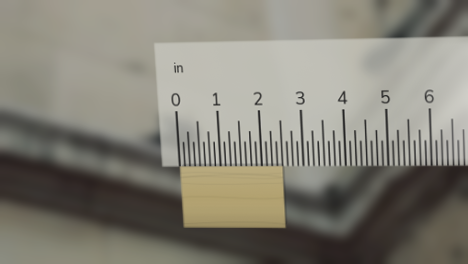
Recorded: value=2.5 unit=in
